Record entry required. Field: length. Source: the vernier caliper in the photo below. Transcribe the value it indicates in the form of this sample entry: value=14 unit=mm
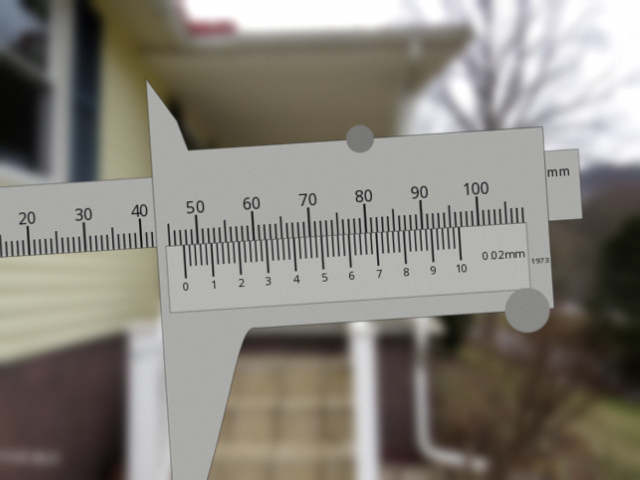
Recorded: value=47.5 unit=mm
